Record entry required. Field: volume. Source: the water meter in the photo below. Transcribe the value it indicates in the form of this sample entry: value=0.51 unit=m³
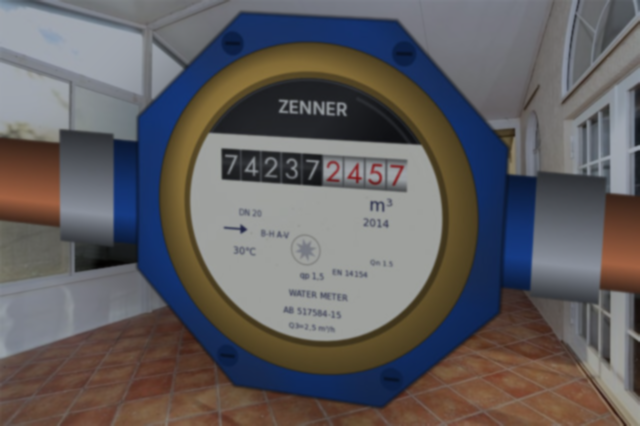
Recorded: value=74237.2457 unit=m³
